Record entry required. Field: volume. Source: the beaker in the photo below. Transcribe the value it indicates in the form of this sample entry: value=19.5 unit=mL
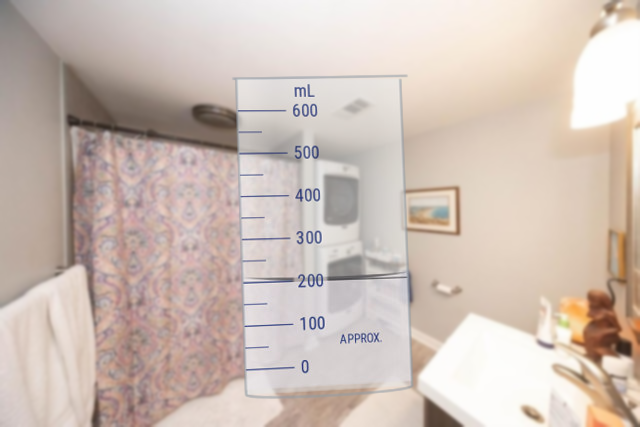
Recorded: value=200 unit=mL
